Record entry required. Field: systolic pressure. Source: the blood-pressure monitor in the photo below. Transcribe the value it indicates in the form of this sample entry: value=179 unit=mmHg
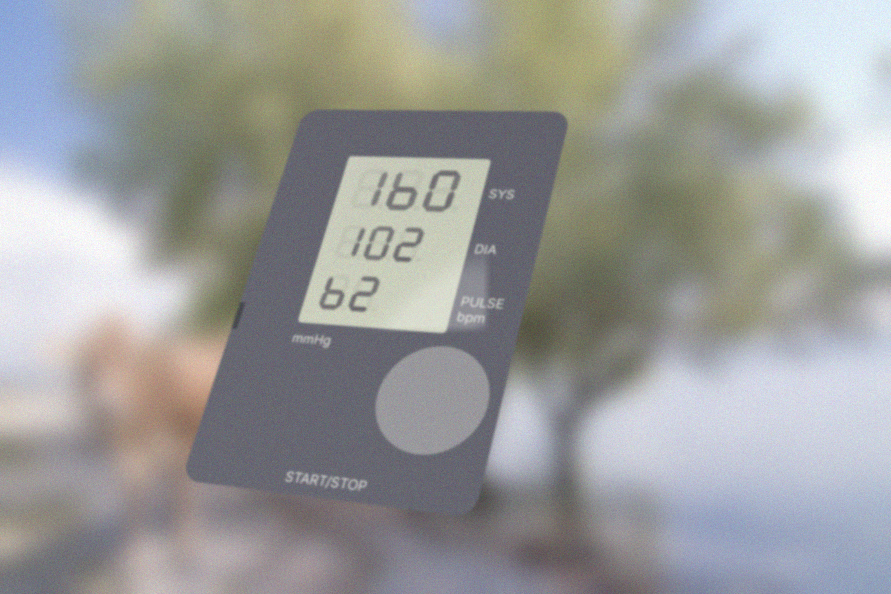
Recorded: value=160 unit=mmHg
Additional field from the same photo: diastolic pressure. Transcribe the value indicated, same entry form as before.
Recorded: value=102 unit=mmHg
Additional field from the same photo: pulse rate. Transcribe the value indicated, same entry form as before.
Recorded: value=62 unit=bpm
